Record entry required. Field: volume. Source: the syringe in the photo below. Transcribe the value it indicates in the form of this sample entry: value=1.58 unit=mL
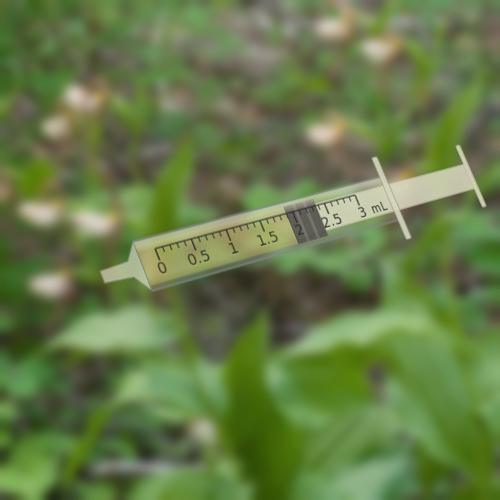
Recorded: value=1.9 unit=mL
